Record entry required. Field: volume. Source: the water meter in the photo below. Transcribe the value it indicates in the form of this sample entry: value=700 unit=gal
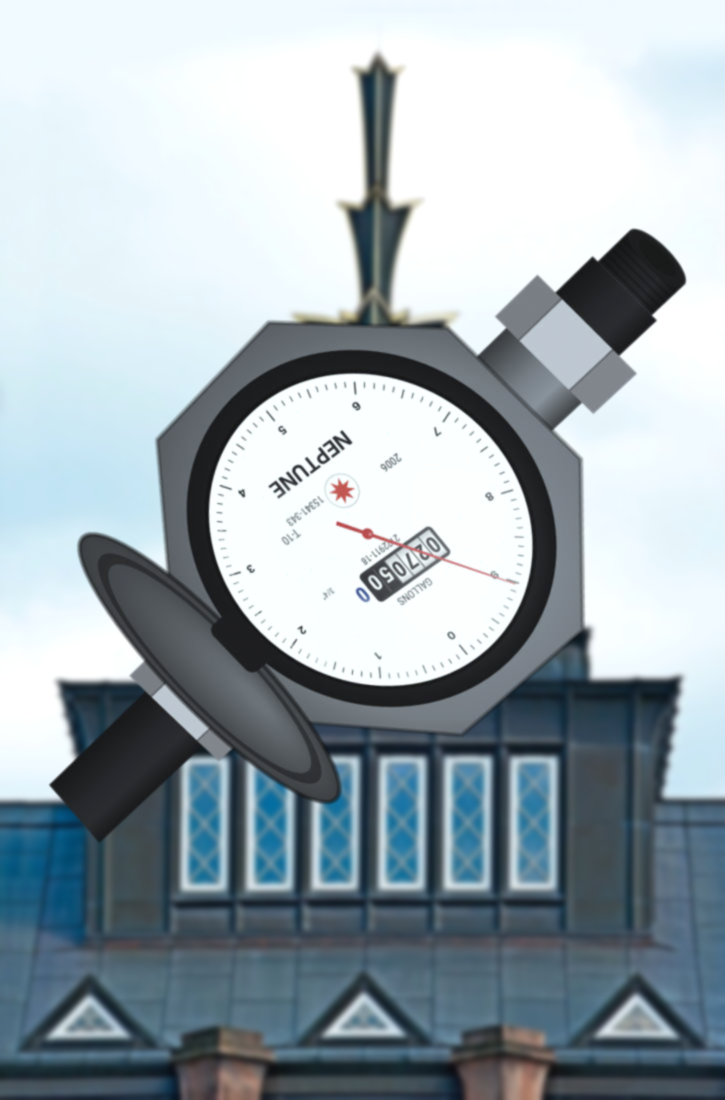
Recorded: value=270499.0 unit=gal
